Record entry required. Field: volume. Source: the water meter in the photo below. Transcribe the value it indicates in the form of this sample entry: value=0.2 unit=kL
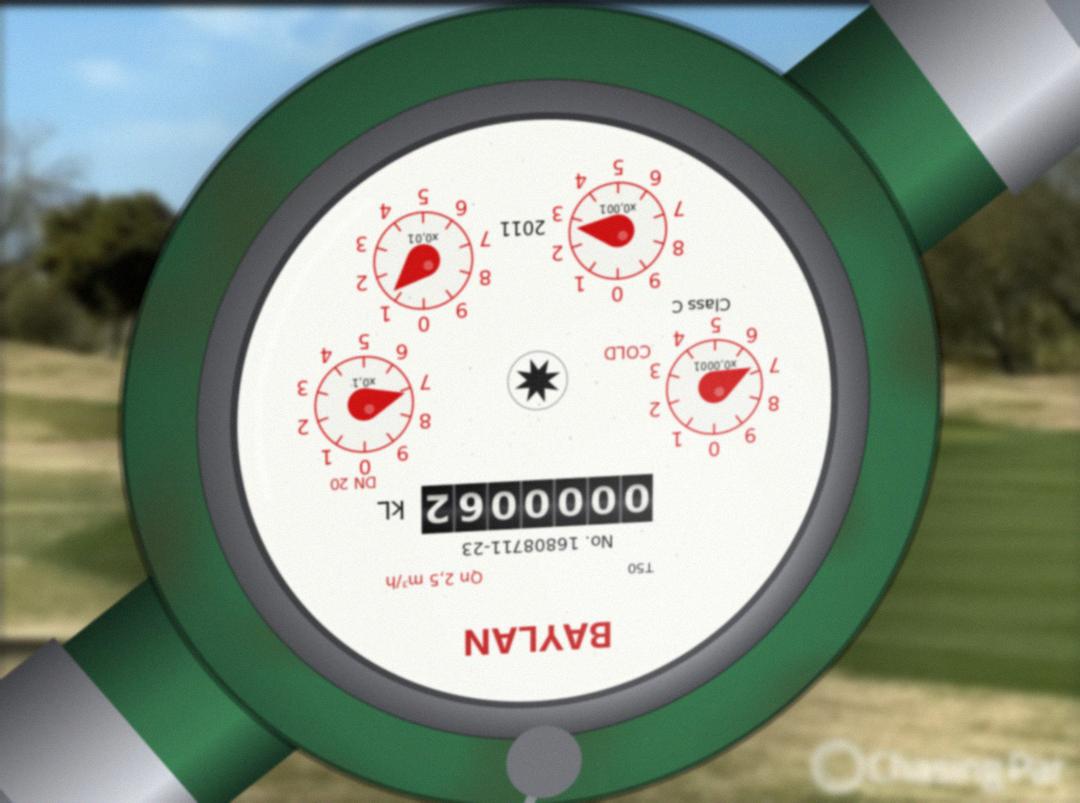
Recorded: value=62.7126 unit=kL
